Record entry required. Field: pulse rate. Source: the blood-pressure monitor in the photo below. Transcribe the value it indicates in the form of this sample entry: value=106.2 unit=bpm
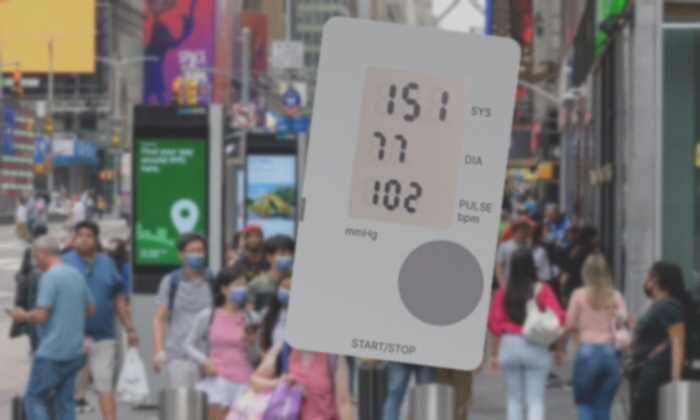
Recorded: value=102 unit=bpm
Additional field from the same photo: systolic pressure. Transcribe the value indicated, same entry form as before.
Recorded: value=151 unit=mmHg
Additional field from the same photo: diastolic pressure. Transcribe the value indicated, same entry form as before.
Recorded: value=77 unit=mmHg
